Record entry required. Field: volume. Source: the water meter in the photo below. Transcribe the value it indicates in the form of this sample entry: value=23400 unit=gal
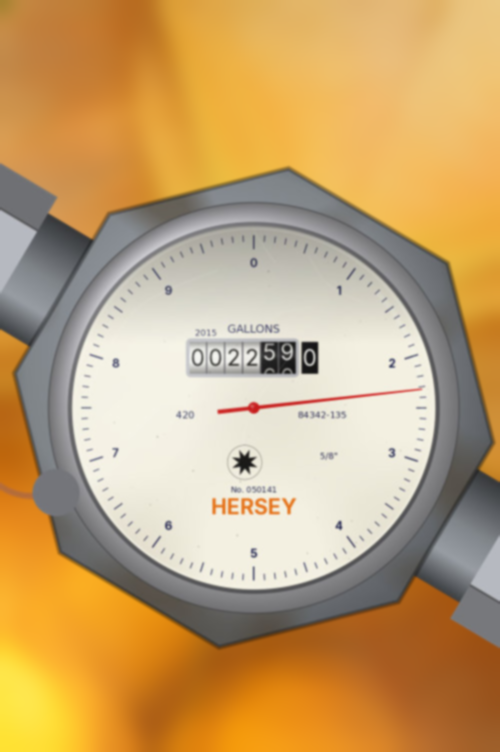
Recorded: value=22592.3 unit=gal
